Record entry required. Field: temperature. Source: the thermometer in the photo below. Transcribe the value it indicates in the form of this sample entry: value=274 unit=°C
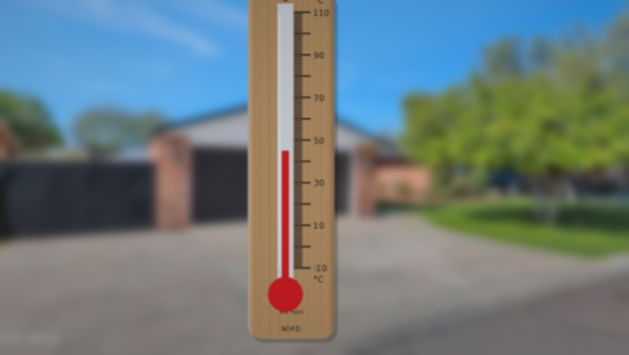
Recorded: value=45 unit=°C
